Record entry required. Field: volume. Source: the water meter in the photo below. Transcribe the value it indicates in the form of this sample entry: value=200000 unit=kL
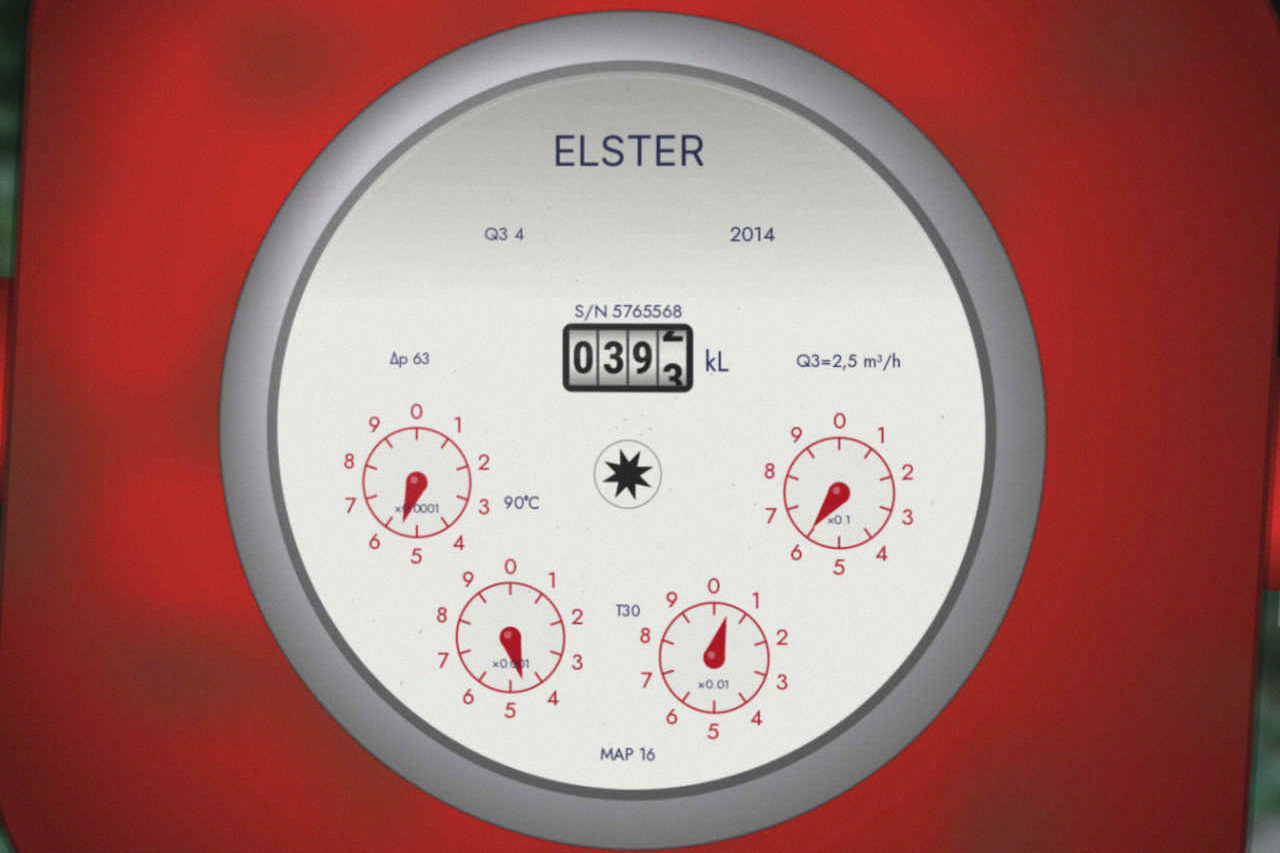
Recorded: value=392.6045 unit=kL
